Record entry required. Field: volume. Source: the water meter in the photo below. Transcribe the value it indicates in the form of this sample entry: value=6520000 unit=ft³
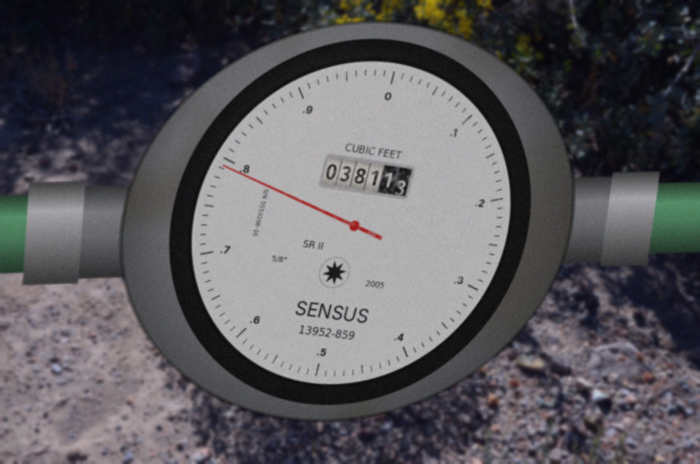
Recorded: value=38112.79 unit=ft³
